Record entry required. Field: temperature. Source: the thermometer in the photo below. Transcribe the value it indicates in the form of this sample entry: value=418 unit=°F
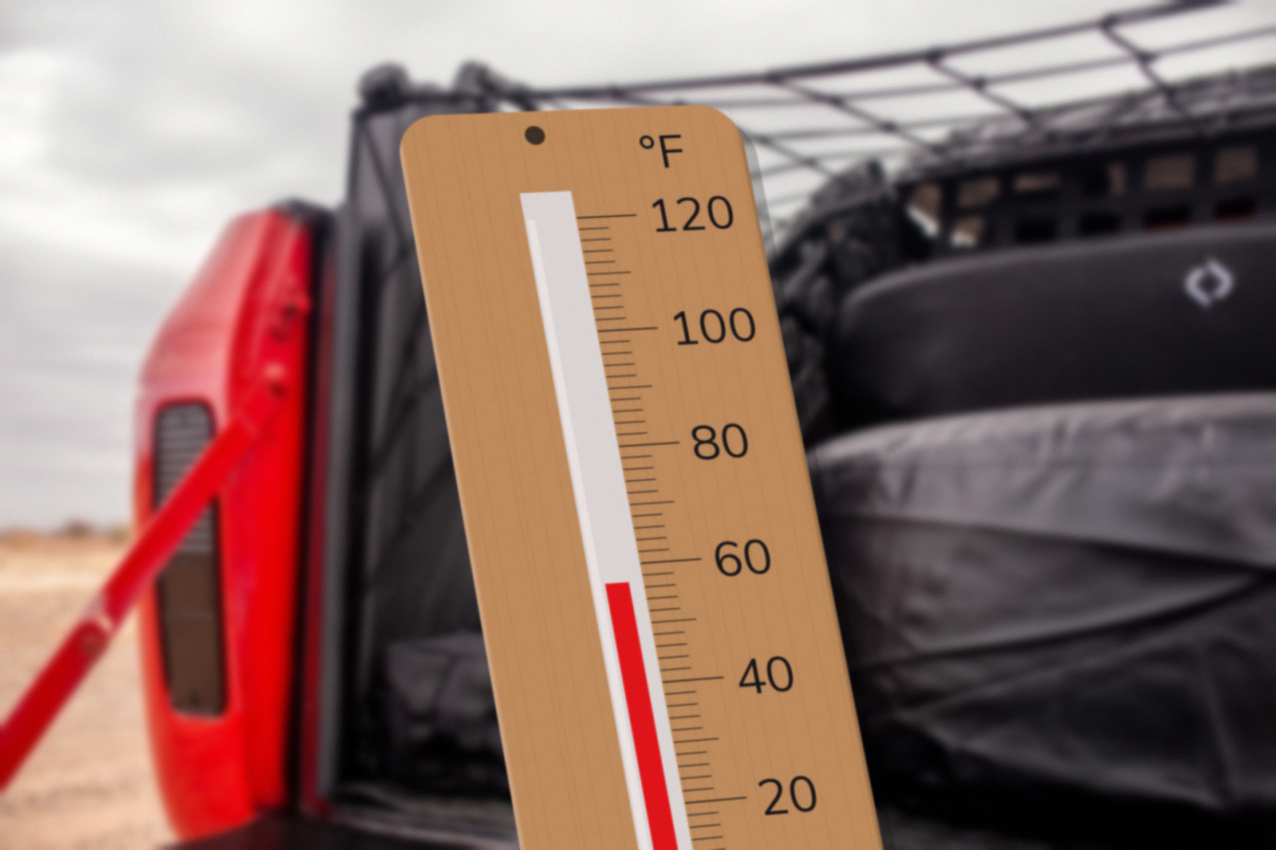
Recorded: value=57 unit=°F
